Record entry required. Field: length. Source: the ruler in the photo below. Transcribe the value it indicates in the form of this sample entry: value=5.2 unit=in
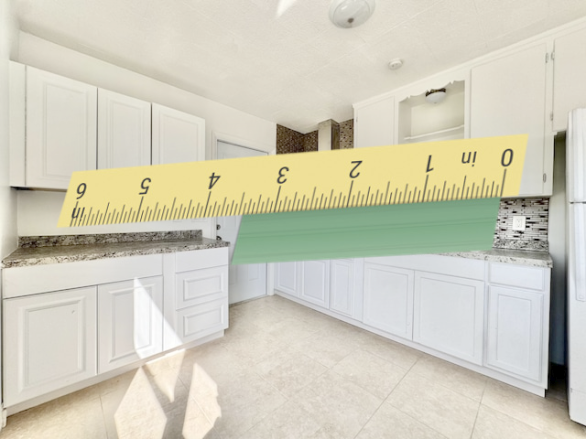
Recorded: value=3.4375 unit=in
